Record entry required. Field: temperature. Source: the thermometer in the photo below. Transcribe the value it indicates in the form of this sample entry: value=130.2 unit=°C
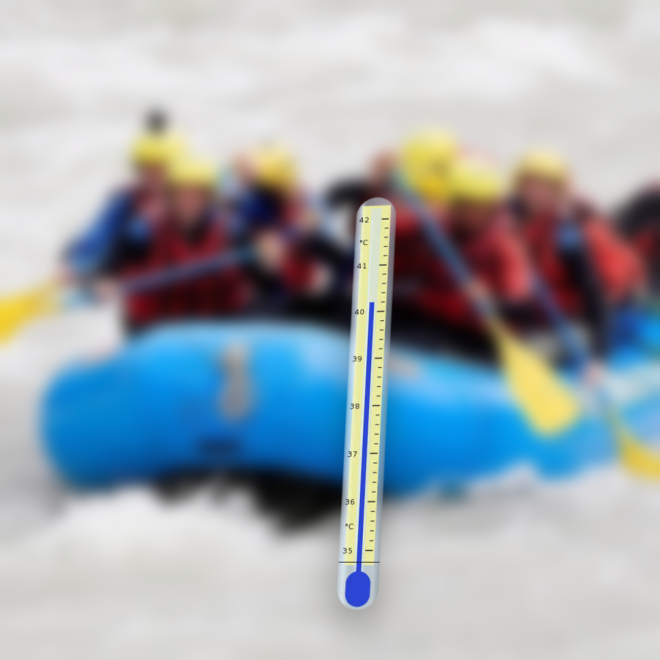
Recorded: value=40.2 unit=°C
